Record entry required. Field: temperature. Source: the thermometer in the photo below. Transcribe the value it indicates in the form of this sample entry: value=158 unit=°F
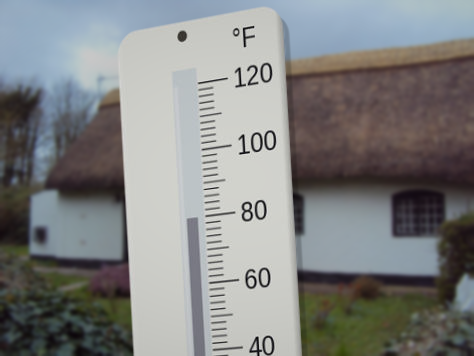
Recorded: value=80 unit=°F
